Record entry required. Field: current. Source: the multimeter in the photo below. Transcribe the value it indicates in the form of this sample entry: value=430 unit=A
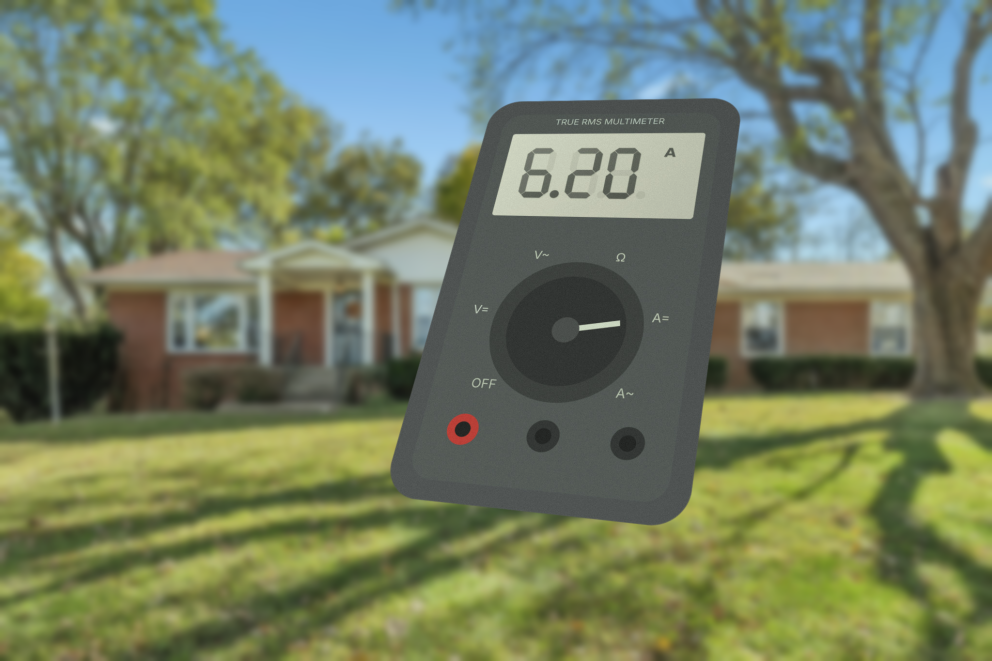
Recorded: value=6.20 unit=A
